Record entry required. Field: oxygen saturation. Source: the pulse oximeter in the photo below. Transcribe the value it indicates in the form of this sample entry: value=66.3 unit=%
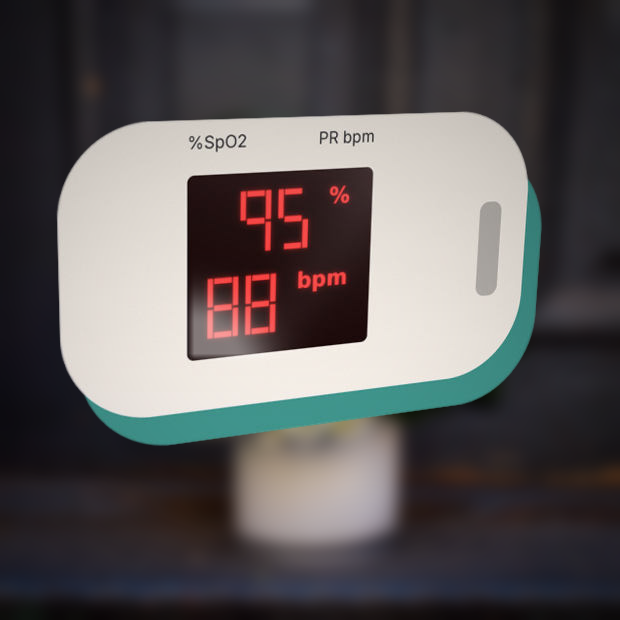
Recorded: value=95 unit=%
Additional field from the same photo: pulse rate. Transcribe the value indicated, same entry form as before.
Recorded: value=88 unit=bpm
